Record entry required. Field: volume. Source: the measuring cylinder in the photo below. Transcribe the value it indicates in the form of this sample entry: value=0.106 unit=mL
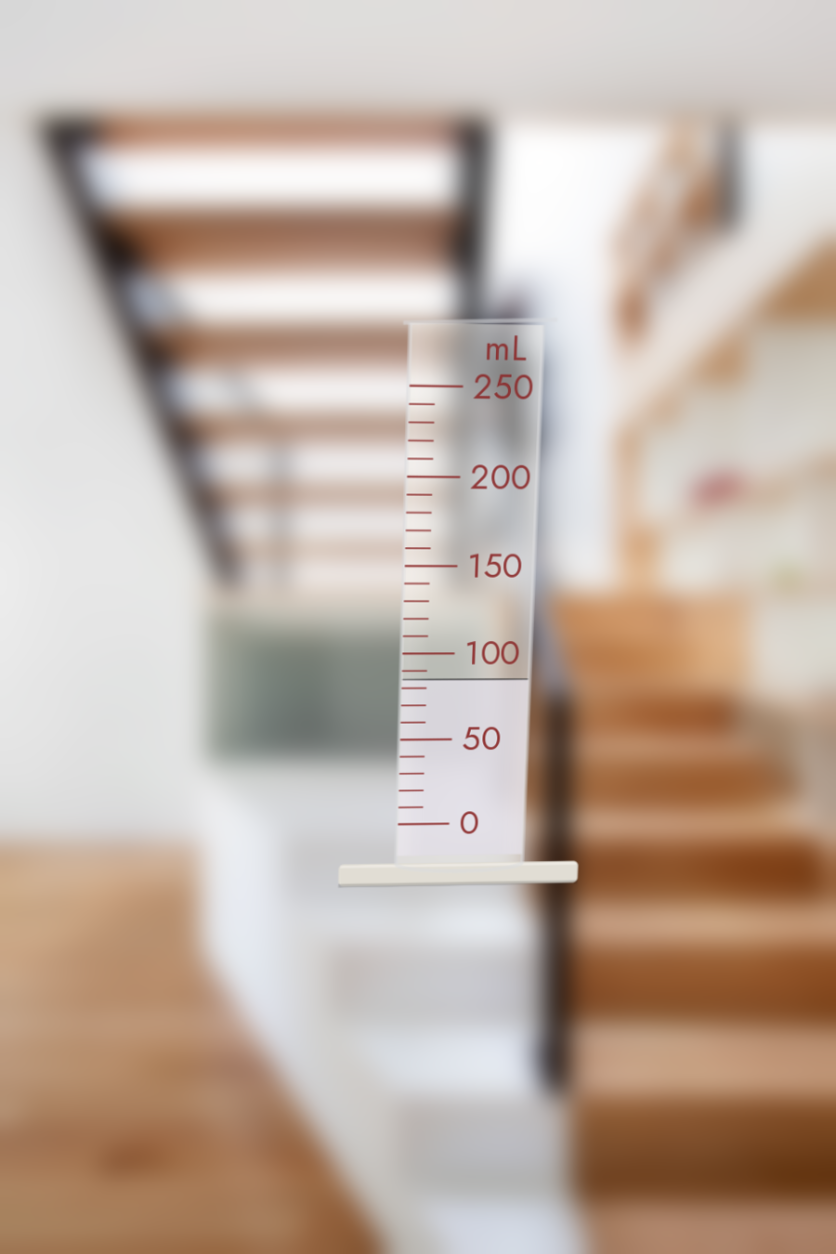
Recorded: value=85 unit=mL
